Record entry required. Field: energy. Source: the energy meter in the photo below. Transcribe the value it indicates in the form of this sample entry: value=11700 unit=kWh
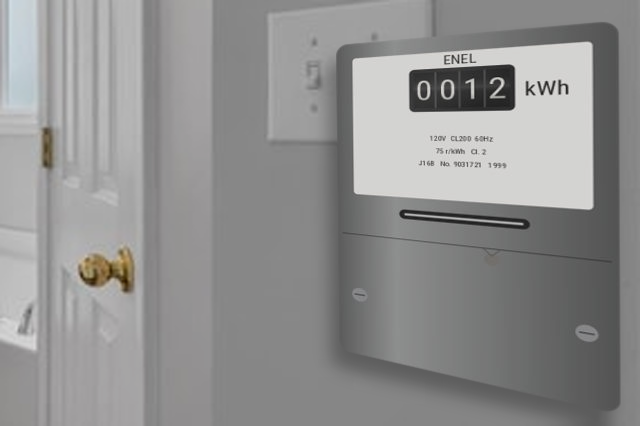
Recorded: value=12 unit=kWh
